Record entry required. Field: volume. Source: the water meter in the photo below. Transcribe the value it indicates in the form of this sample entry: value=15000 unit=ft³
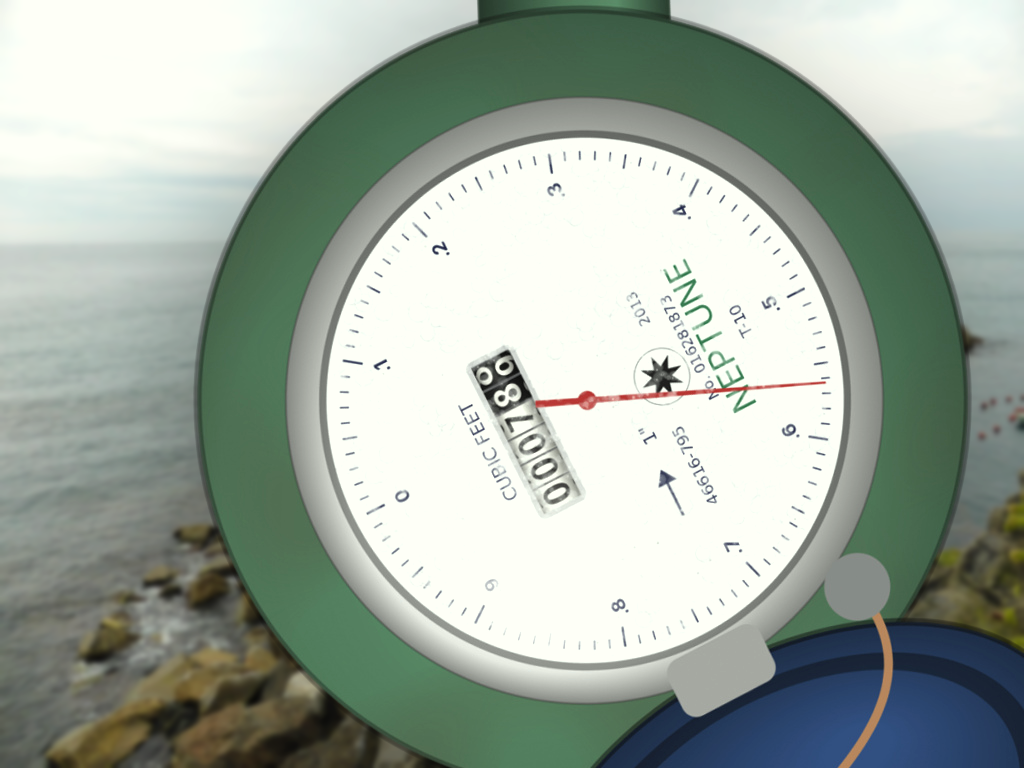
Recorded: value=788.56 unit=ft³
